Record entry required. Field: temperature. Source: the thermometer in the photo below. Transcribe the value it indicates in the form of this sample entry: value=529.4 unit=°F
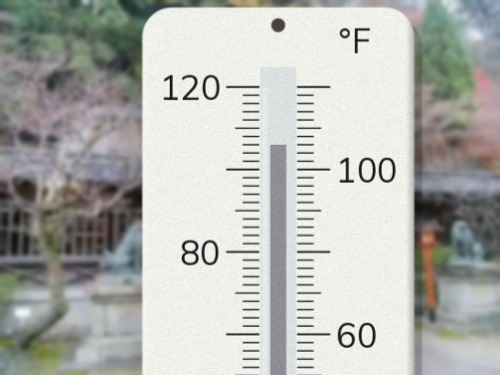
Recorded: value=106 unit=°F
